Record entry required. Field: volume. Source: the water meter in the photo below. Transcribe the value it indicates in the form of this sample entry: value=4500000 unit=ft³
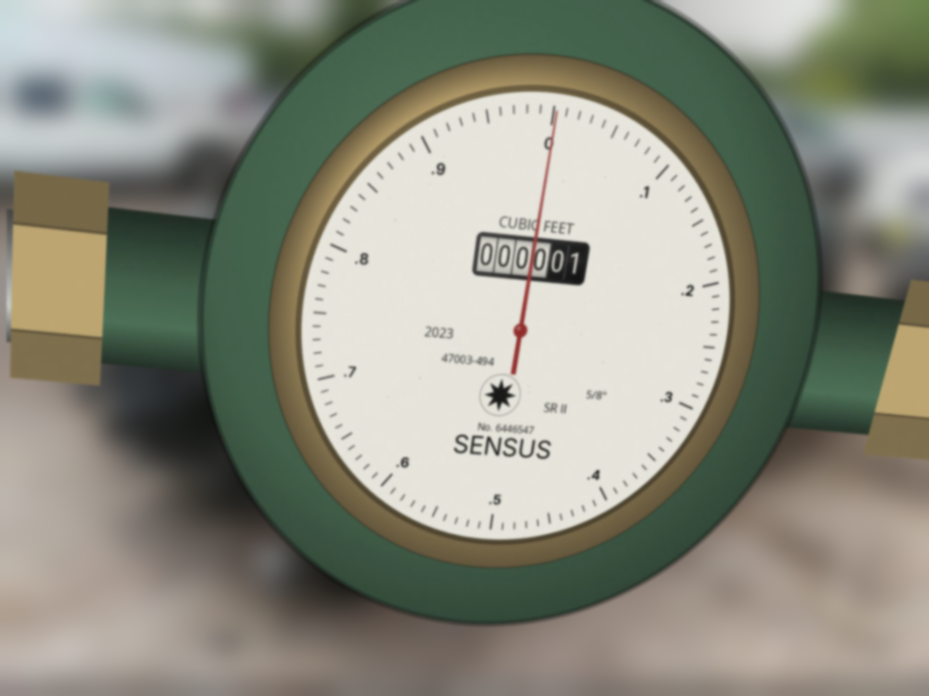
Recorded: value=1.00 unit=ft³
